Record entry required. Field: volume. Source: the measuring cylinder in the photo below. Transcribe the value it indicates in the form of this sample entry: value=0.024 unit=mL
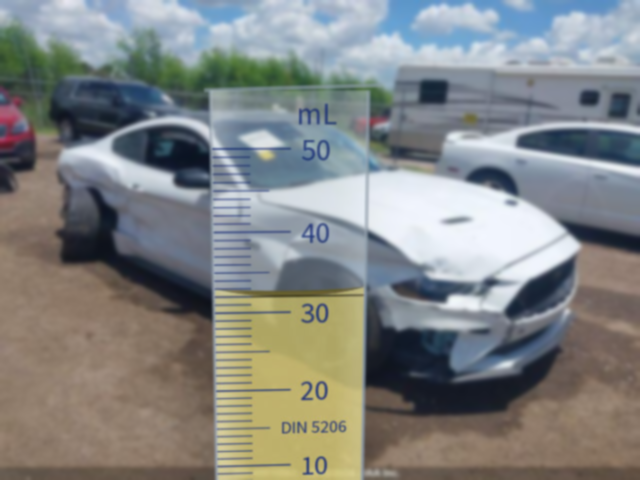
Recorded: value=32 unit=mL
